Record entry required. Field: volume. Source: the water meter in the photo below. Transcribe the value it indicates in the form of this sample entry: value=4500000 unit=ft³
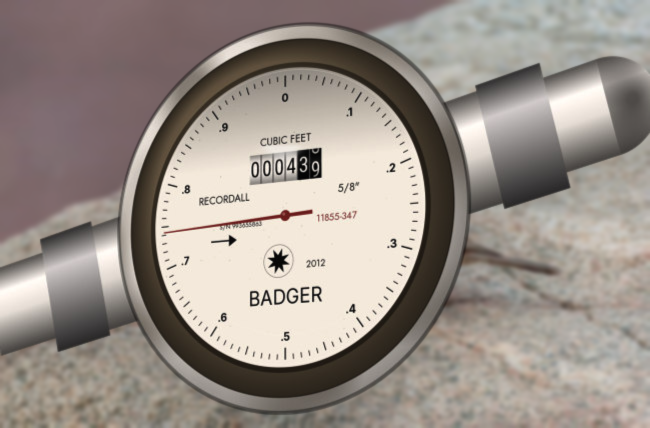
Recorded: value=438.74 unit=ft³
